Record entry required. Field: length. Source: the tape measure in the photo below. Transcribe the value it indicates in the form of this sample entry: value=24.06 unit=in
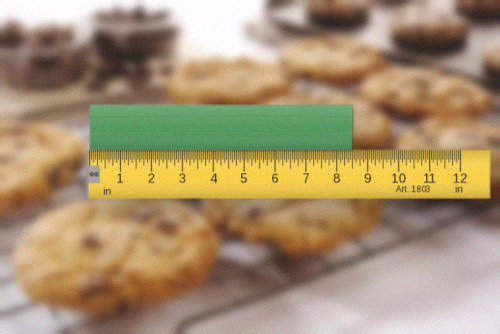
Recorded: value=8.5 unit=in
